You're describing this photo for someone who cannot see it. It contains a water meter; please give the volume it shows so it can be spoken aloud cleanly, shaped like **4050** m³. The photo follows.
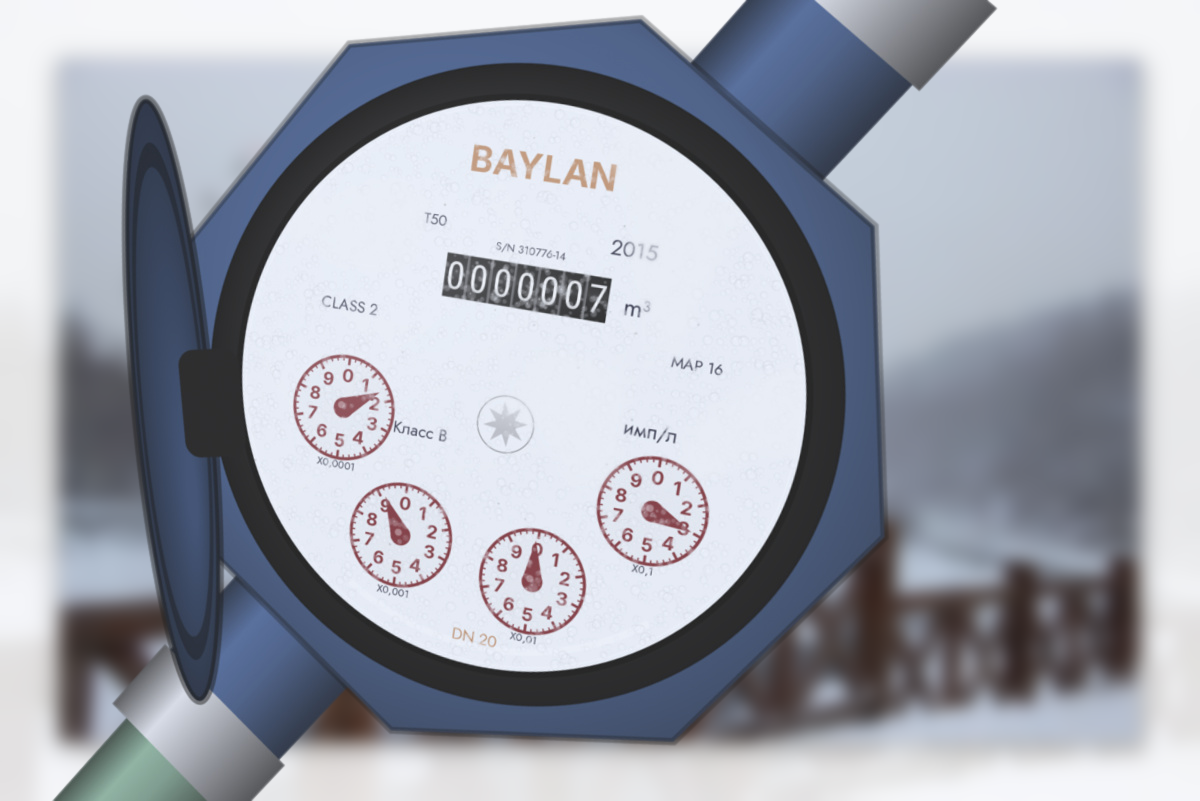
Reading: **7.2991** m³
